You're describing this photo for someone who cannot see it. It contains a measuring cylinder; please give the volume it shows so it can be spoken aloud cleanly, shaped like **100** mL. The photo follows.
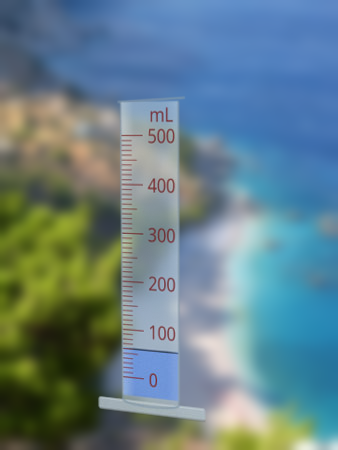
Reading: **60** mL
